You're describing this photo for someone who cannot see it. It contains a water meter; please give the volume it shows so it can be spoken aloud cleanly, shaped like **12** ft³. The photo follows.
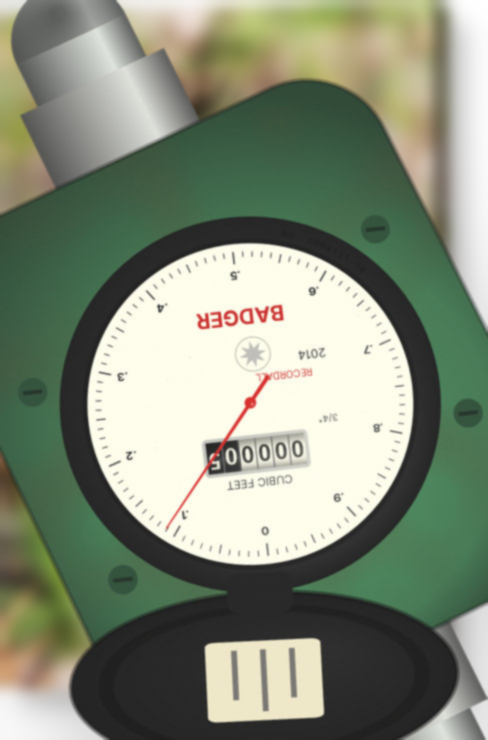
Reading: **5.11** ft³
